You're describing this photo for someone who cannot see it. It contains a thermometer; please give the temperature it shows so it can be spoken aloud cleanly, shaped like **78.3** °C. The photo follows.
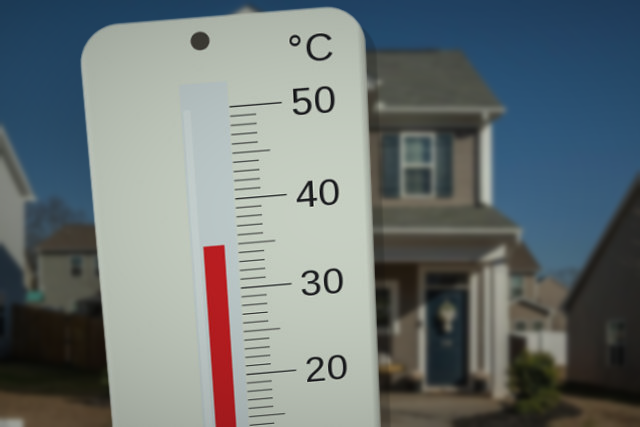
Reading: **35** °C
